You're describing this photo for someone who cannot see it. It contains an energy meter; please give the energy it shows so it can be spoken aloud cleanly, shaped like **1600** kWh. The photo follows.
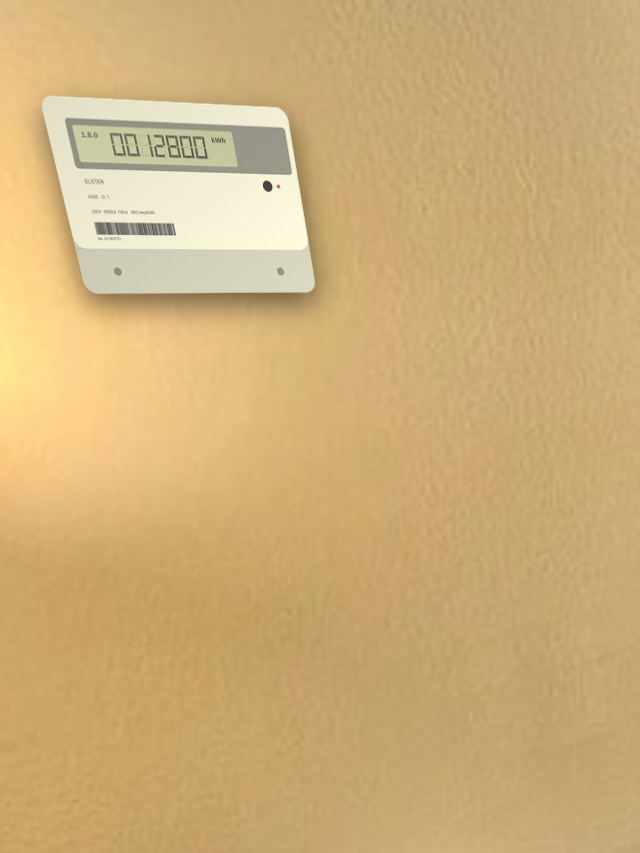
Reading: **12800** kWh
